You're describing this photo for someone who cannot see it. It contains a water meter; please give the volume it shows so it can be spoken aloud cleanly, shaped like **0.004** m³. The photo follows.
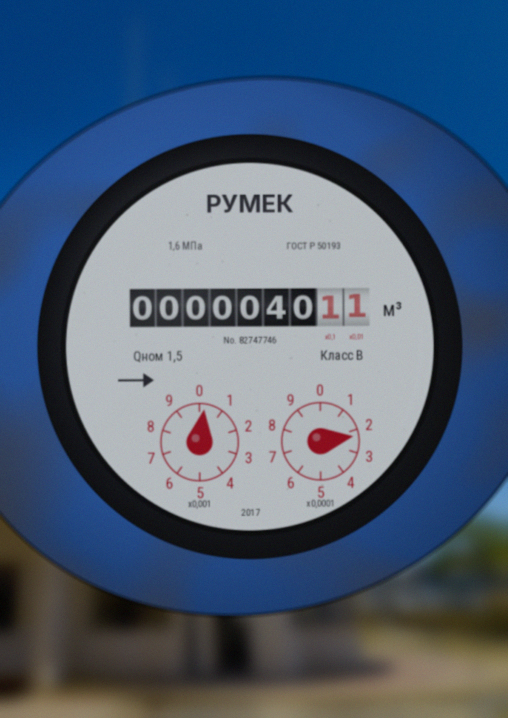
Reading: **40.1102** m³
